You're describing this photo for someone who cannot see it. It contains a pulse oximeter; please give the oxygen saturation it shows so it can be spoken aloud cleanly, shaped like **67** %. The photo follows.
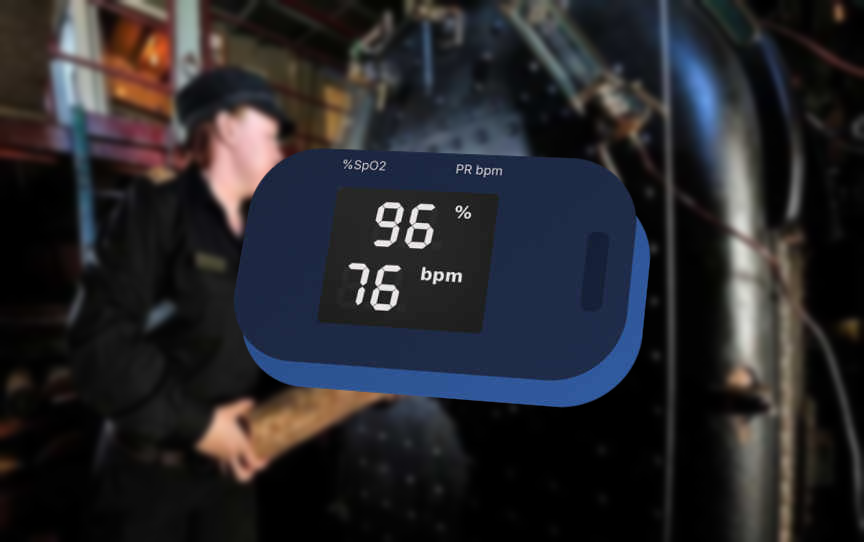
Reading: **96** %
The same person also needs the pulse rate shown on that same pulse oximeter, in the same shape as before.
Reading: **76** bpm
